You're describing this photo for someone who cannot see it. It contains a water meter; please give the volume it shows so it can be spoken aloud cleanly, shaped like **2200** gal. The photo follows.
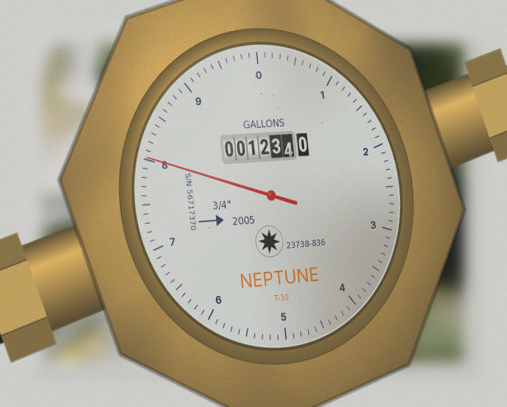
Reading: **12338.0** gal
